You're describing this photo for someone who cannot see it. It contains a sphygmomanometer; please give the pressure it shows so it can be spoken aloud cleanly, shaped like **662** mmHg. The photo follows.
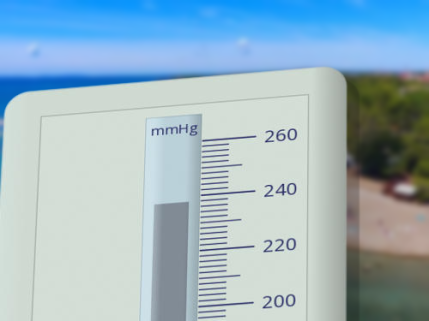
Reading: **238** mmHg
